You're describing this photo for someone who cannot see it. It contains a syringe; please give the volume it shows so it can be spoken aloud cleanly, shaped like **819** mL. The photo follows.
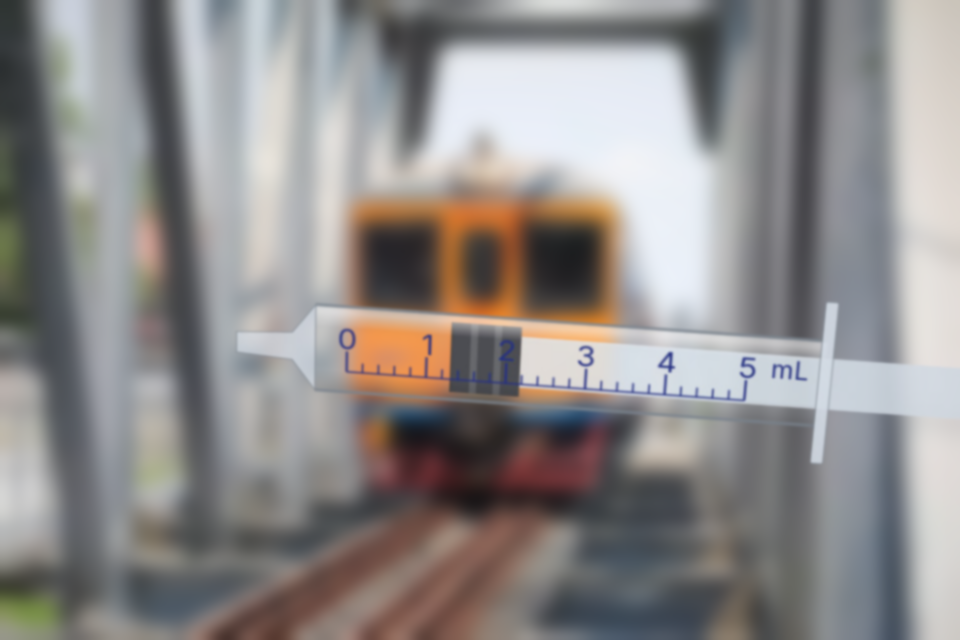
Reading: **1.3** mL
